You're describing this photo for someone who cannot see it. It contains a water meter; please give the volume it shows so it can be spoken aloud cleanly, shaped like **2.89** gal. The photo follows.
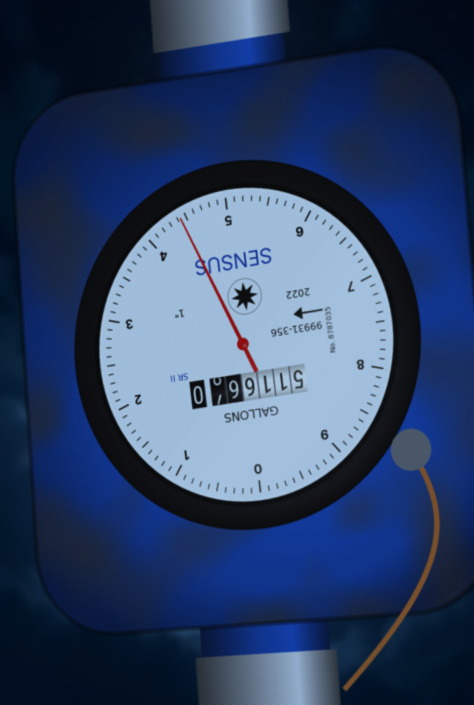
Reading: **5116674.4** gal
